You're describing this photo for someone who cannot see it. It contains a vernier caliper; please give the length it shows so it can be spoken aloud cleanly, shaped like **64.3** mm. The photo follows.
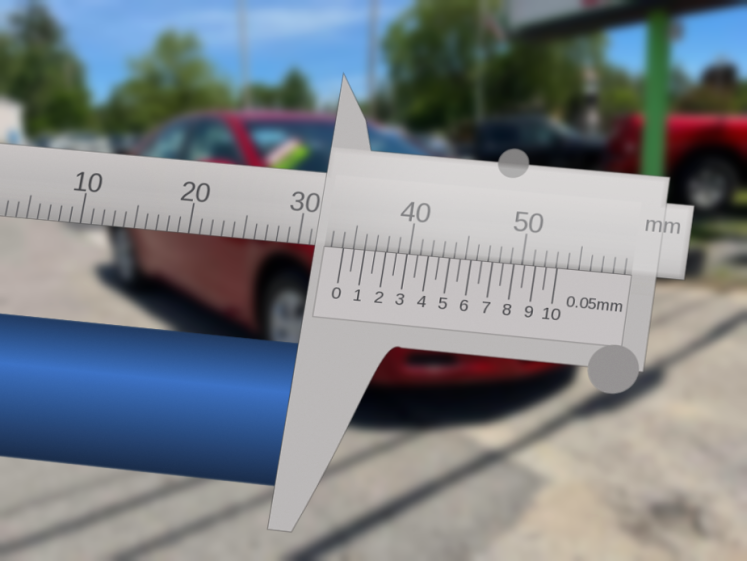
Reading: **34.1** mm
